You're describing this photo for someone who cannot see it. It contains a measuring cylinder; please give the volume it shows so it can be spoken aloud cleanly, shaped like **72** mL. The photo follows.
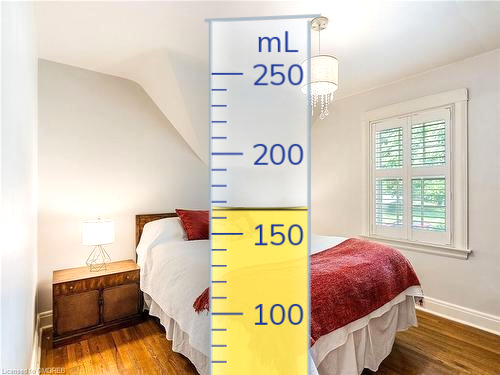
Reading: **165** mL
